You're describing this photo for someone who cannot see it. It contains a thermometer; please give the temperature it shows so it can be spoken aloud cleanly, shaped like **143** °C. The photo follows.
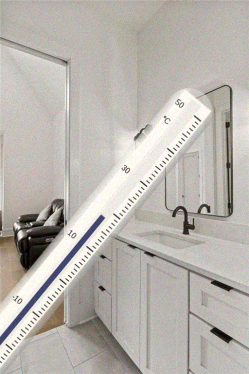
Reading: **18** °C
